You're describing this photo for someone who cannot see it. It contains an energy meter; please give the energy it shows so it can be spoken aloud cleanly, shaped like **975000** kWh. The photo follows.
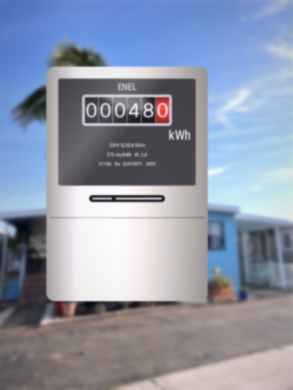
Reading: **48.0** kWh
